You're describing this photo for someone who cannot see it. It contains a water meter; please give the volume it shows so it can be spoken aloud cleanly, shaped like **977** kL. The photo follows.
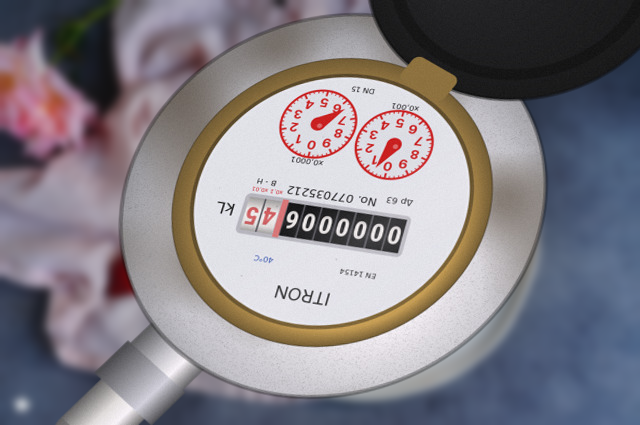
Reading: **6.4506** kL
